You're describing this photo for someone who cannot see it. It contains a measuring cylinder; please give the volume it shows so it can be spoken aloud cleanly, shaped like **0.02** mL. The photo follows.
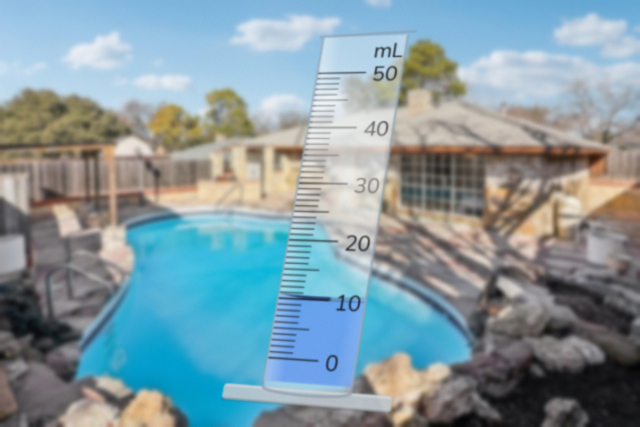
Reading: **10** mL
